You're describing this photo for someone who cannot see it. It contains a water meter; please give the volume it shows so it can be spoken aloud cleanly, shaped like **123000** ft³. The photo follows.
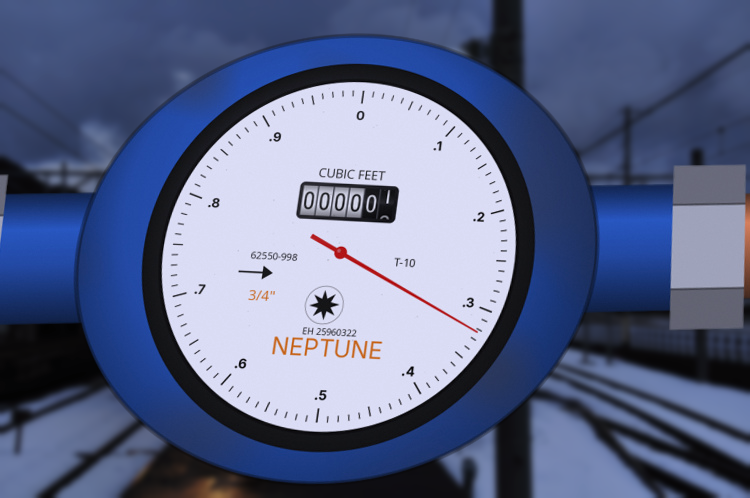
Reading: **1.32** ft³
